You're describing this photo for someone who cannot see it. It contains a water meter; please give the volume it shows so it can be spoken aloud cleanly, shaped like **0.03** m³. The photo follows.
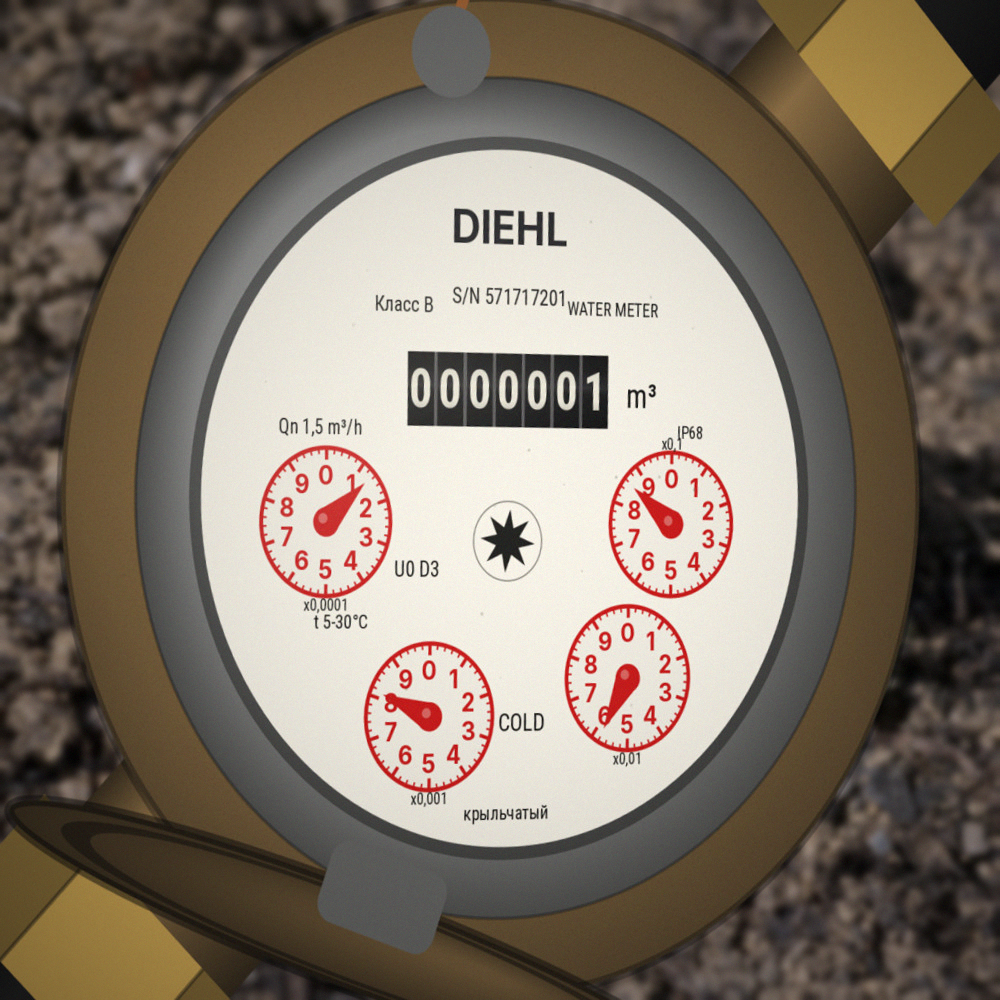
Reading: **1.8581** m³
